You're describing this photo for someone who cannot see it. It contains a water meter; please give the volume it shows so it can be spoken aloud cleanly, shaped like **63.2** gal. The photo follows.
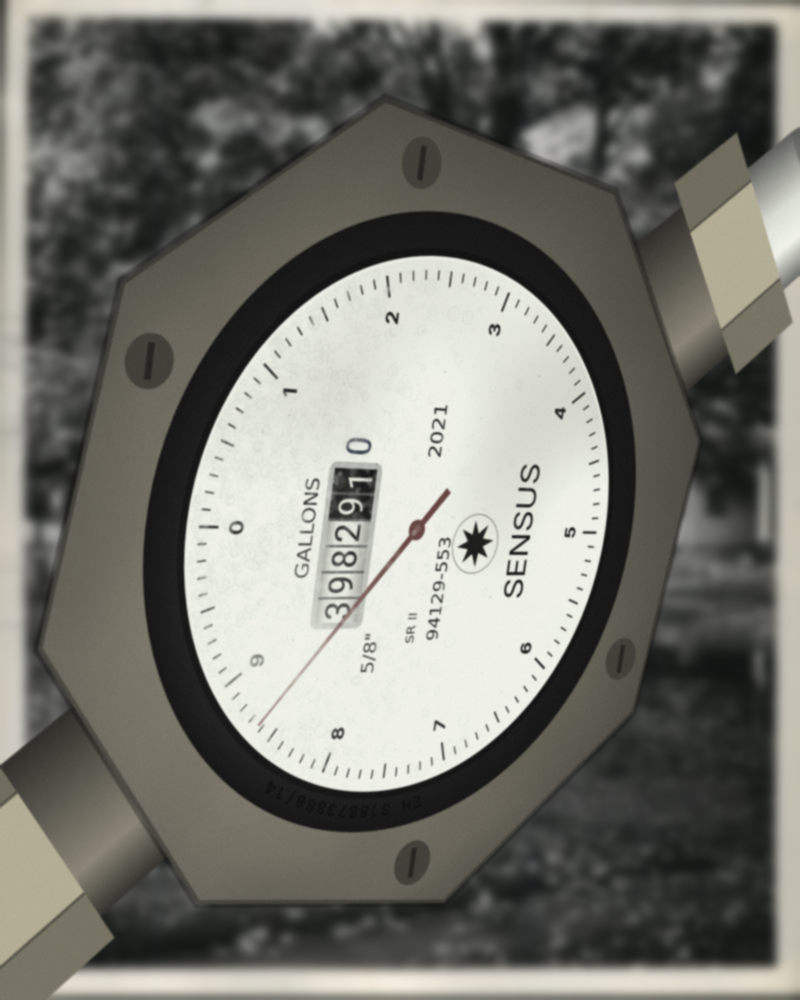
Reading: **3982908.6** gal
